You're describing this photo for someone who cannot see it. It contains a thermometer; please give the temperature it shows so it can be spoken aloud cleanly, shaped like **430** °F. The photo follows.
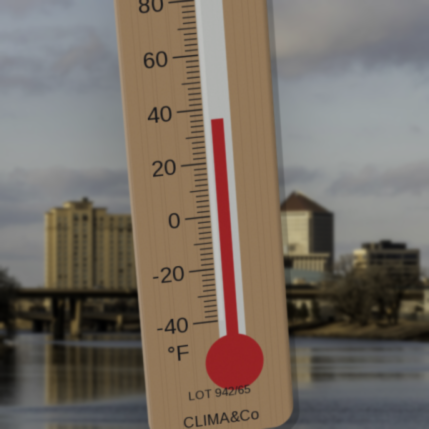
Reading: **36** °F
